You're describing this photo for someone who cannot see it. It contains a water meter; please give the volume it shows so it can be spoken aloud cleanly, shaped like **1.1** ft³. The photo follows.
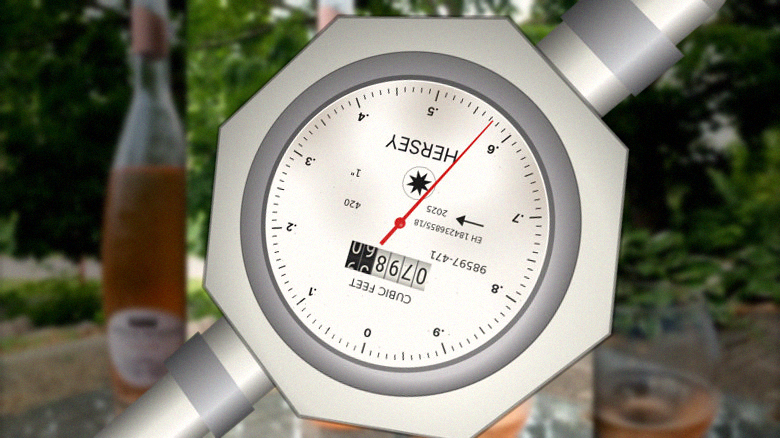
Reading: **79859.57** ft³
